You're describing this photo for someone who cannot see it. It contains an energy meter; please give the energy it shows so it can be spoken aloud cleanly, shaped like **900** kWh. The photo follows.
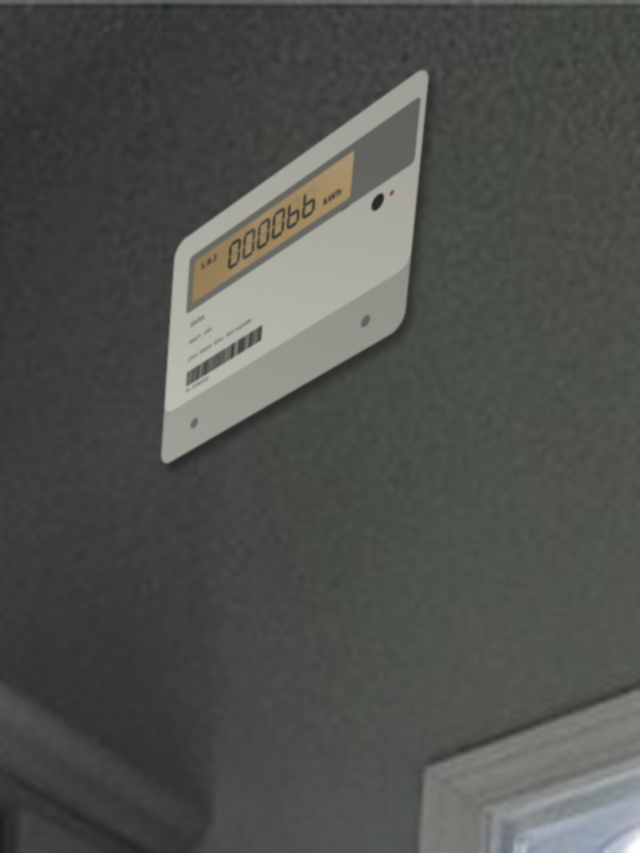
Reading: **66** kWh
